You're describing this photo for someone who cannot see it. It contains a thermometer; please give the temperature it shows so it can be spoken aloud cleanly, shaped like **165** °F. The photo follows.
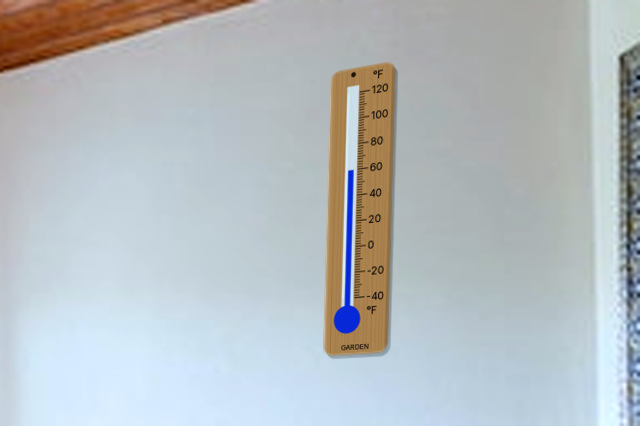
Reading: **60** °F
